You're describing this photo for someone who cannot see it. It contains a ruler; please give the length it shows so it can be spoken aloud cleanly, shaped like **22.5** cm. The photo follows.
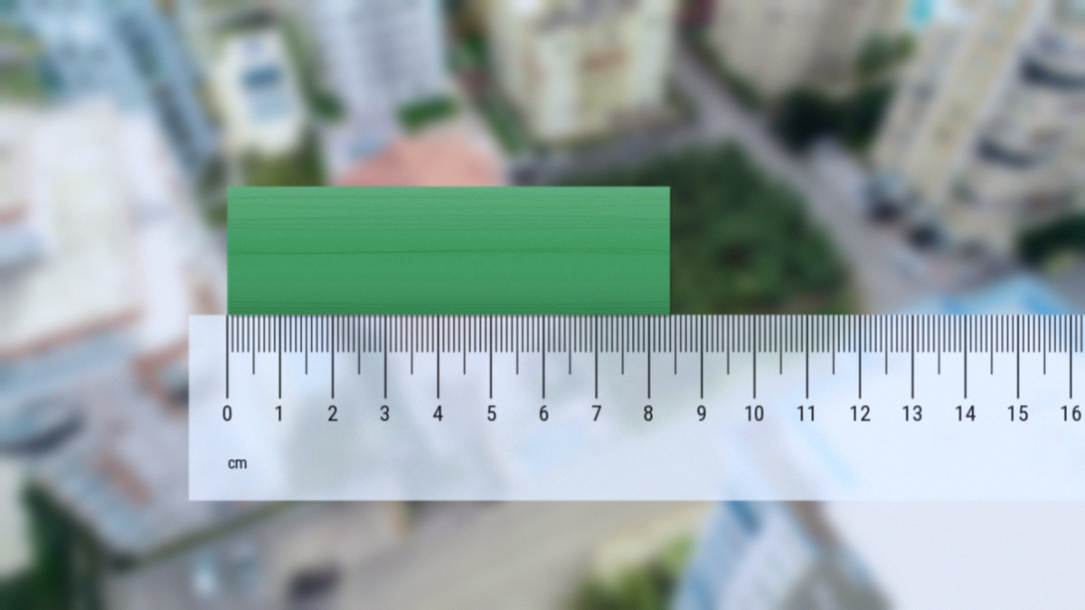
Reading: **8.4** cm
